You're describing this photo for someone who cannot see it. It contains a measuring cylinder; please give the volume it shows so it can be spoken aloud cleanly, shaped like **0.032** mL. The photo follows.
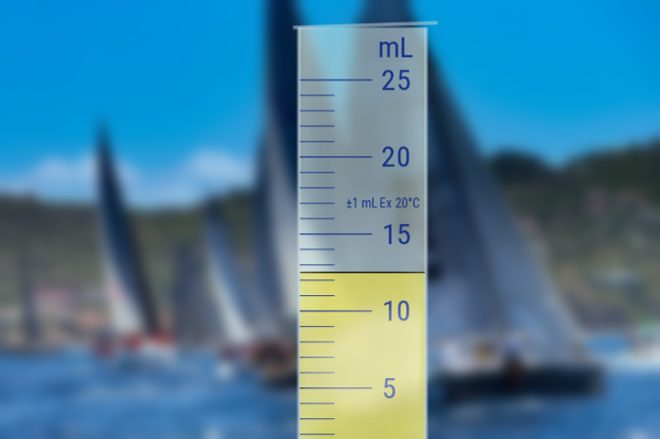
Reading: **12.5** mL
